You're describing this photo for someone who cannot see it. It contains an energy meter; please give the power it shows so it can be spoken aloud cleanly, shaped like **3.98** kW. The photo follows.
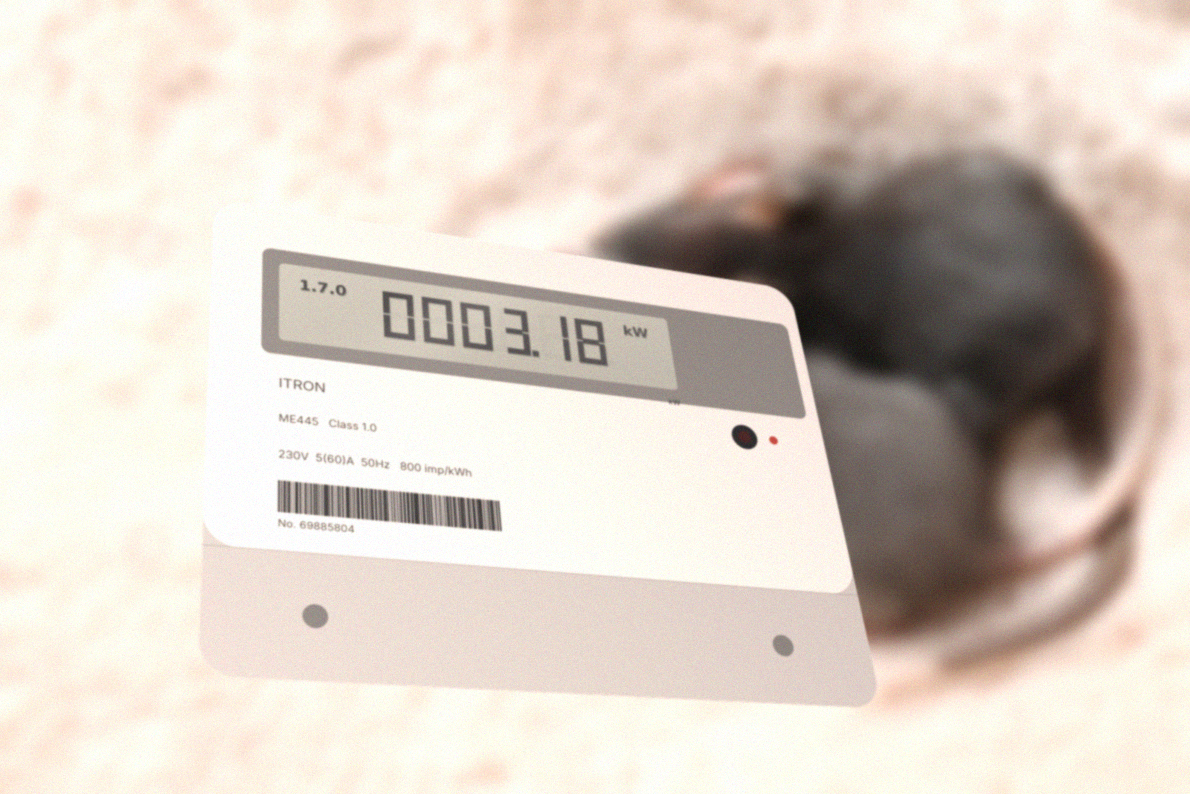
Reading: **3.18** kW
